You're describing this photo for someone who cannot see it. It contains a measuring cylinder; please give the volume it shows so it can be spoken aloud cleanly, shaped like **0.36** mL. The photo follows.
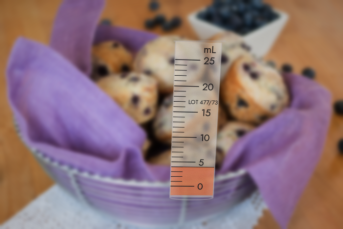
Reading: **4** mL
